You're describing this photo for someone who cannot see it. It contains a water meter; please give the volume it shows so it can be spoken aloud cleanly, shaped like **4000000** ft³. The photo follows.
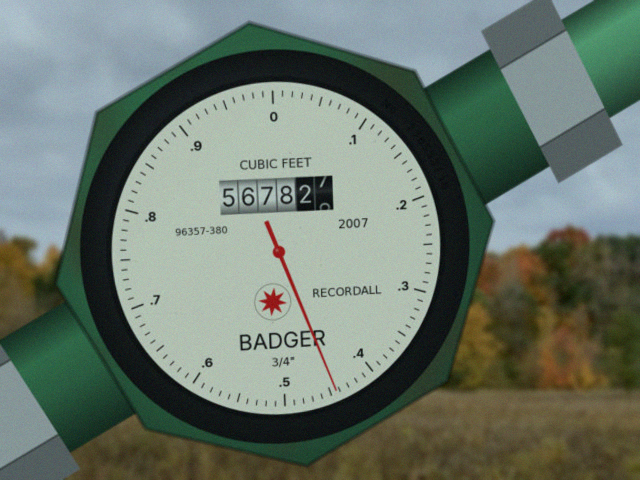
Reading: **567827.44** ft³
